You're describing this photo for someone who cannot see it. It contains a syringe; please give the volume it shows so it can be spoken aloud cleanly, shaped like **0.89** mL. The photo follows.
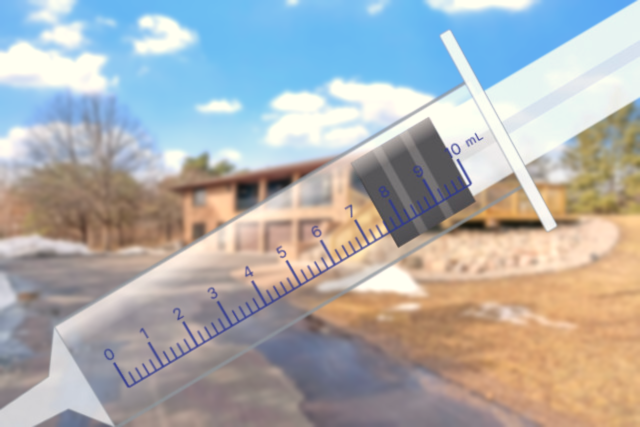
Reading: **7.6** mL
